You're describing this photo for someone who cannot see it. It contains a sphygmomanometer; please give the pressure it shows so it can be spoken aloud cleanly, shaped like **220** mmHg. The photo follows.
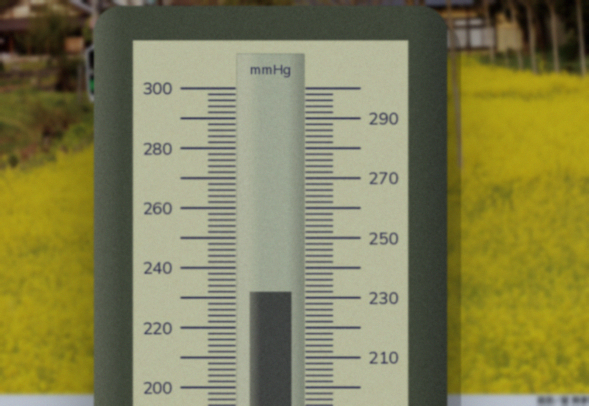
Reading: **232** mmHg
